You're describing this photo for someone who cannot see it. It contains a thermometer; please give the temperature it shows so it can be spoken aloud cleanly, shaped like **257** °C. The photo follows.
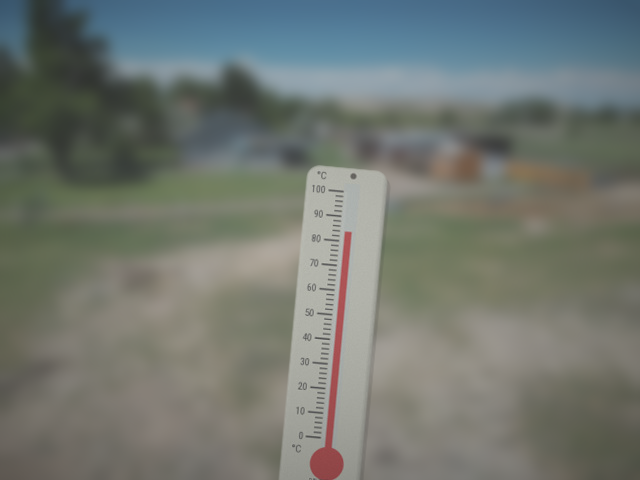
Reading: **84** °C
